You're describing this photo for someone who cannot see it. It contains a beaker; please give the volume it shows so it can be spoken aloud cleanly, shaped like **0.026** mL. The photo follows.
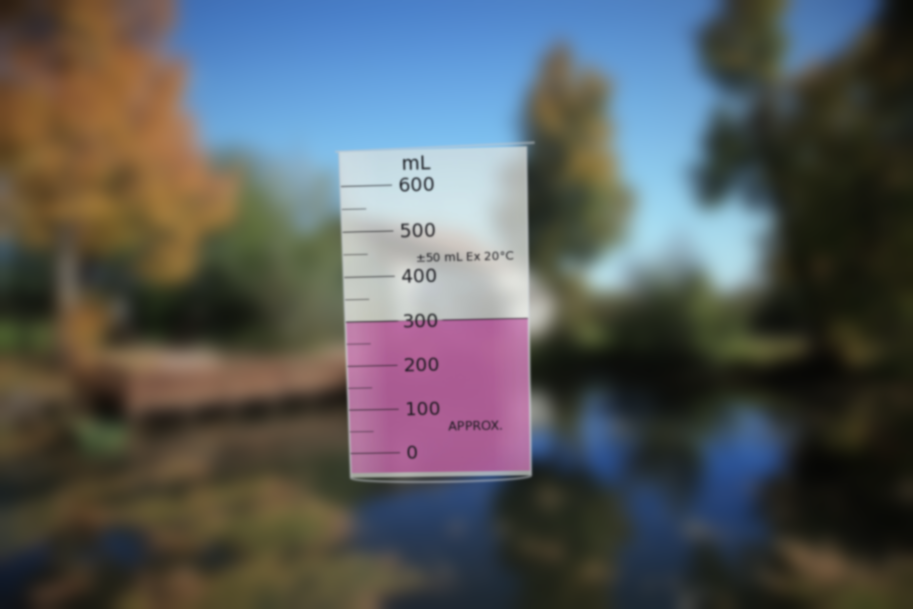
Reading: **300** mL
